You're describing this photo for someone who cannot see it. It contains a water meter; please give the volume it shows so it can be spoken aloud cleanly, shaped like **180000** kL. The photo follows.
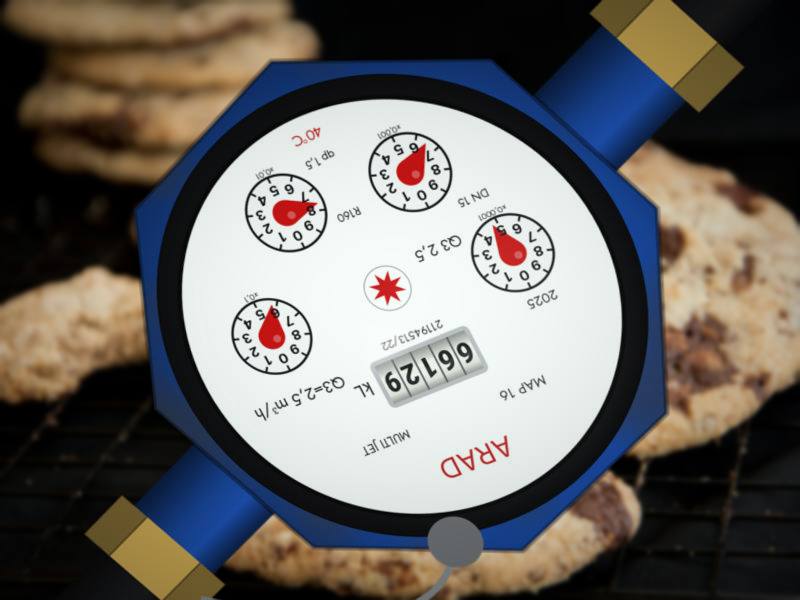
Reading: **66129.5764** kL
